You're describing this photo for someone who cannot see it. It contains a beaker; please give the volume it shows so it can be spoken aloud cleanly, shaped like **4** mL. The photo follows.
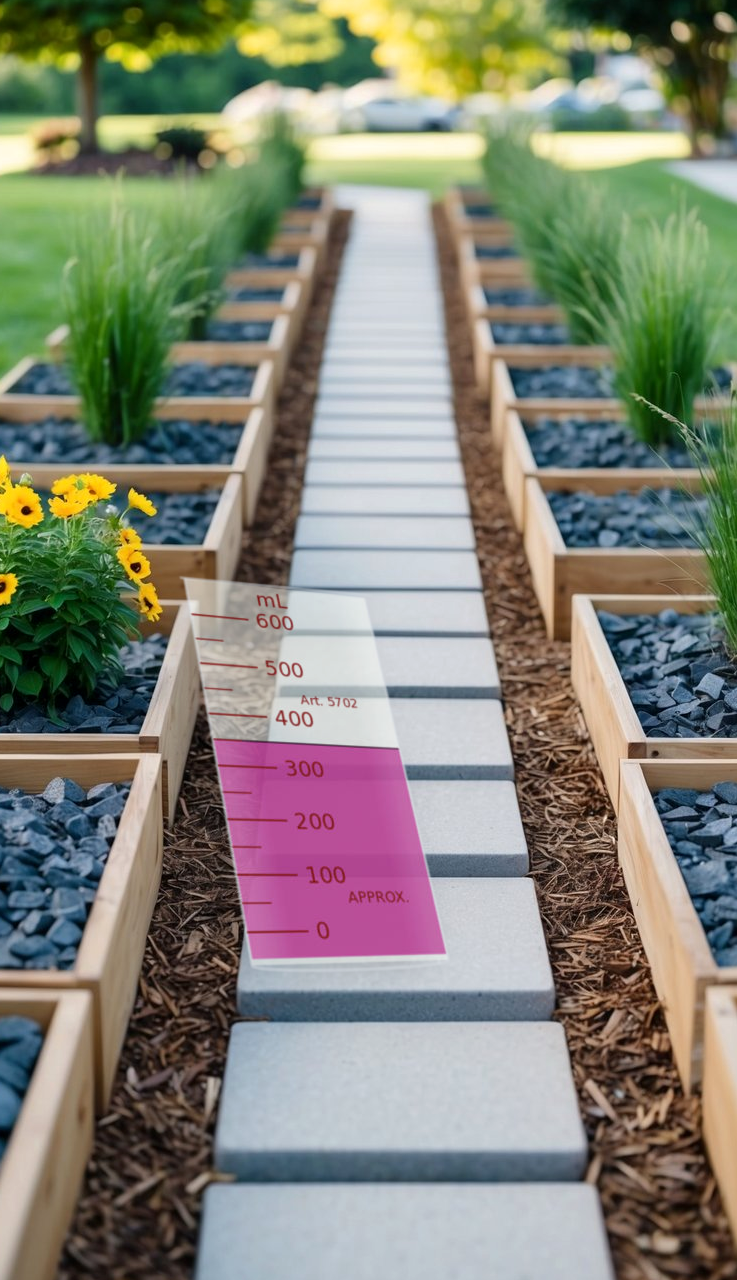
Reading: **350** mL
